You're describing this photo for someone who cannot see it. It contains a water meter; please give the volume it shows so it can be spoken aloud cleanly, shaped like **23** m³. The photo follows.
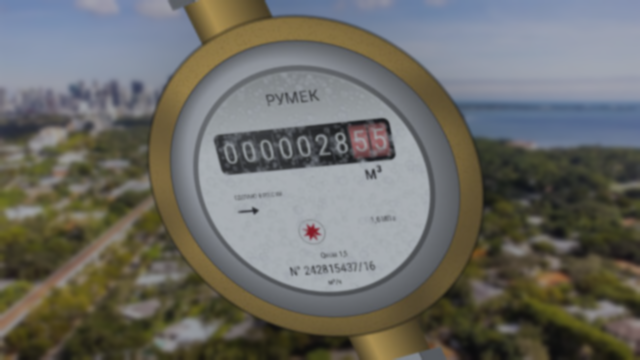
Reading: **28.55** m³
